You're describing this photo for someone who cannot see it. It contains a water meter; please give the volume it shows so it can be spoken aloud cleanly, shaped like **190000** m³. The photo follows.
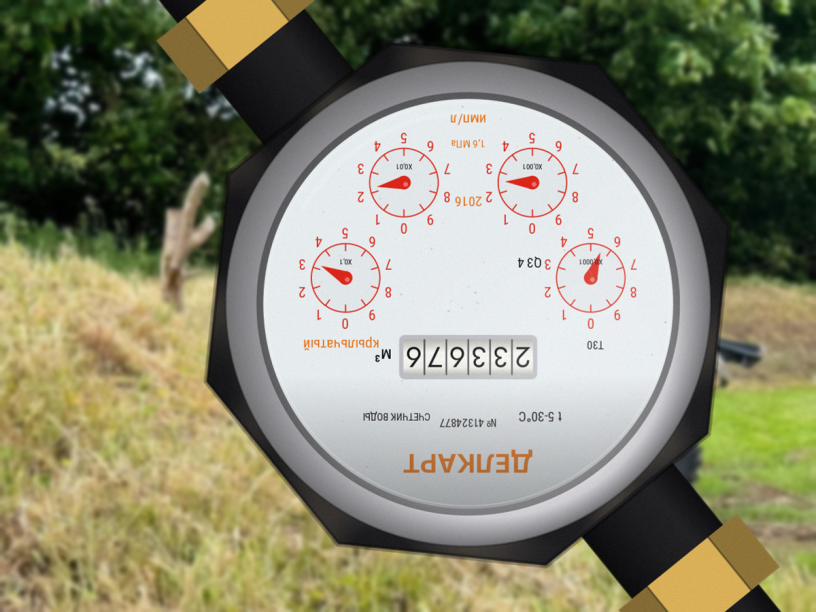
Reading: **233676.3225** m³
